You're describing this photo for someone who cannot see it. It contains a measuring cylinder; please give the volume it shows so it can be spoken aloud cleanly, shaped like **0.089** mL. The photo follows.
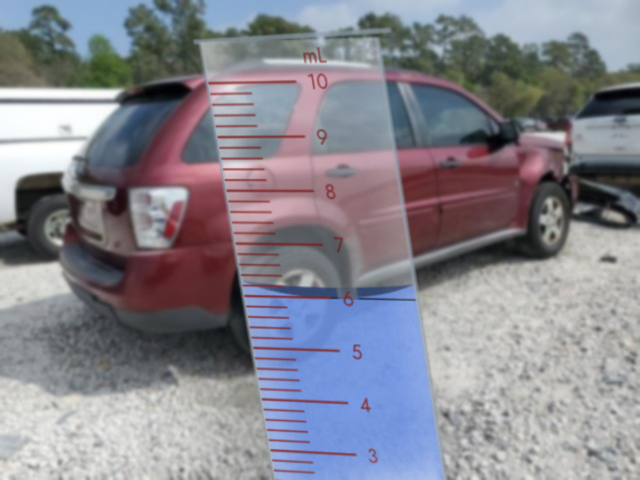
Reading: **6** mL
